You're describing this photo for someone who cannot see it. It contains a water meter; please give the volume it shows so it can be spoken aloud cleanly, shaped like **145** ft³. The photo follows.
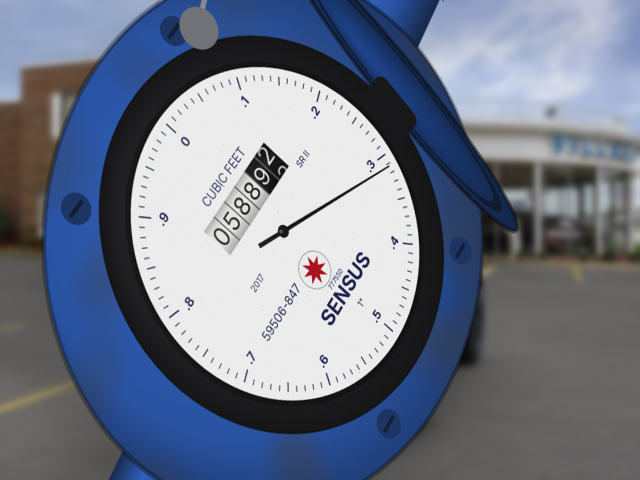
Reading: **58892.31** ft³
